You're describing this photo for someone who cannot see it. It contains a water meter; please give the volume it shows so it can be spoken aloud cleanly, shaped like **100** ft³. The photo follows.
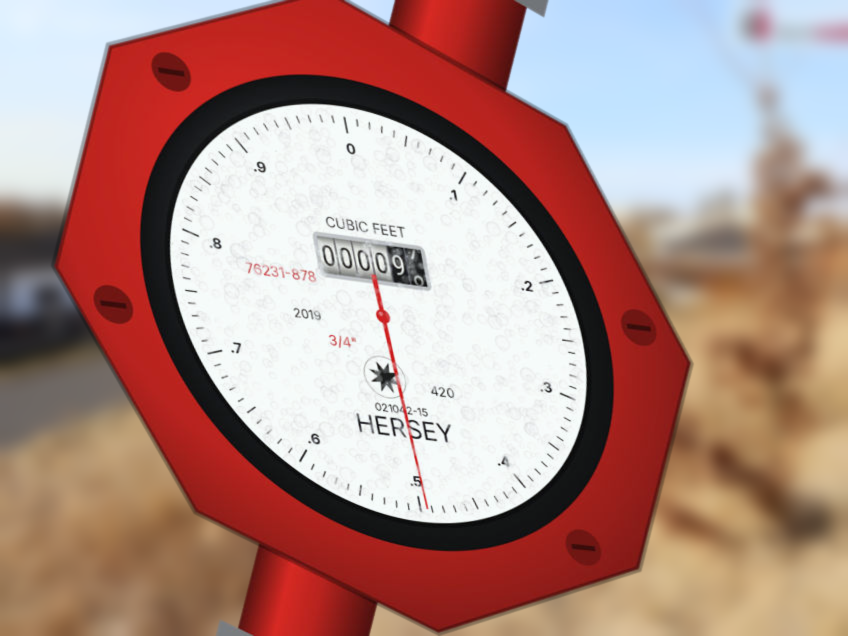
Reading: **97.49** ft³
